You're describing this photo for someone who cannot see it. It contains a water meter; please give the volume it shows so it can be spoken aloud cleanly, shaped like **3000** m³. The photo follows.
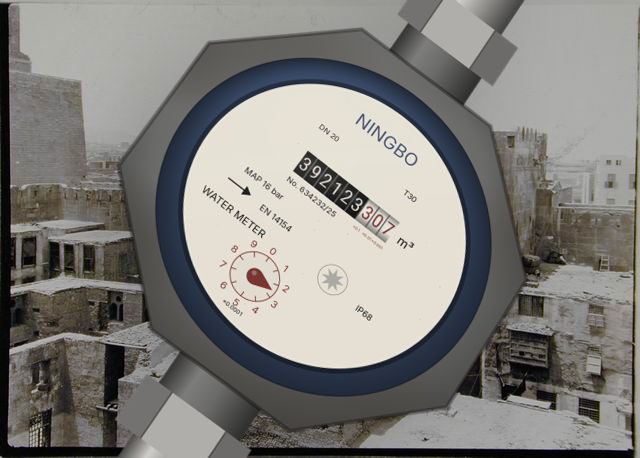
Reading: **392123.3072** m³
